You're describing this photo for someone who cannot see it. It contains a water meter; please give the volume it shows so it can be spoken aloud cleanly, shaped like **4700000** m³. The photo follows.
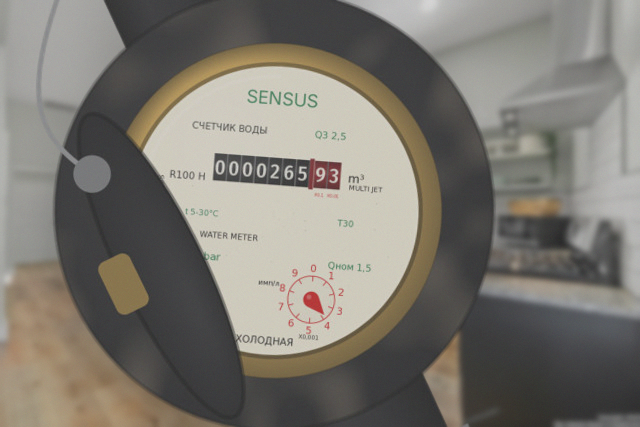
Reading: **265.933** m³
